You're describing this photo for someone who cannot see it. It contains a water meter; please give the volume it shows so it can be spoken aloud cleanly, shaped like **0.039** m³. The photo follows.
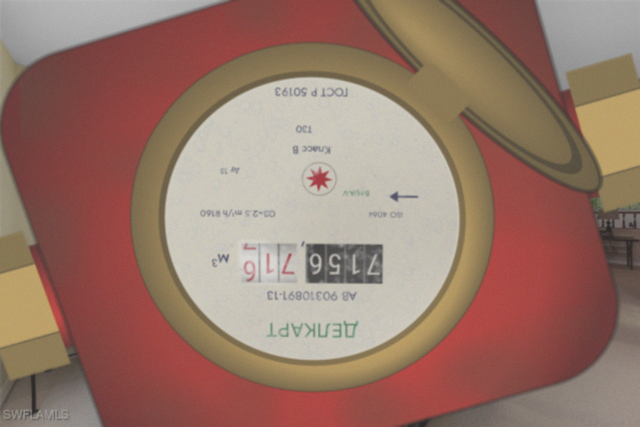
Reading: **7156.716** m³
